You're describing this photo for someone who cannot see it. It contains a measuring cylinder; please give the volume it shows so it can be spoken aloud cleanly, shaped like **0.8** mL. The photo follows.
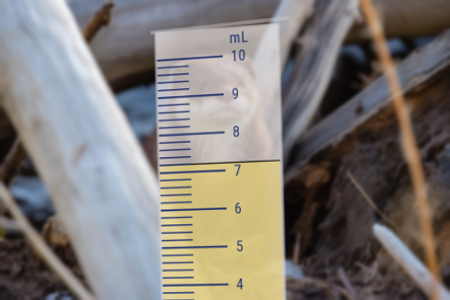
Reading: **7.2** mL
